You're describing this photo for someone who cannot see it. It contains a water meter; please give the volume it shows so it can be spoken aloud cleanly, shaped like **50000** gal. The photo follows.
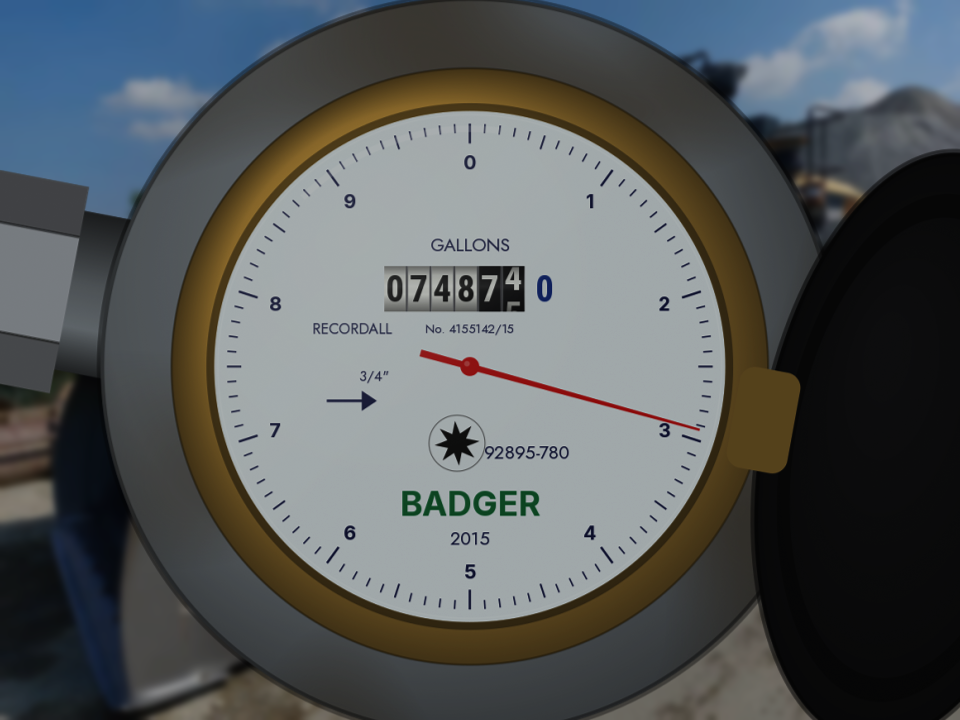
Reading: **748742.9** gal
